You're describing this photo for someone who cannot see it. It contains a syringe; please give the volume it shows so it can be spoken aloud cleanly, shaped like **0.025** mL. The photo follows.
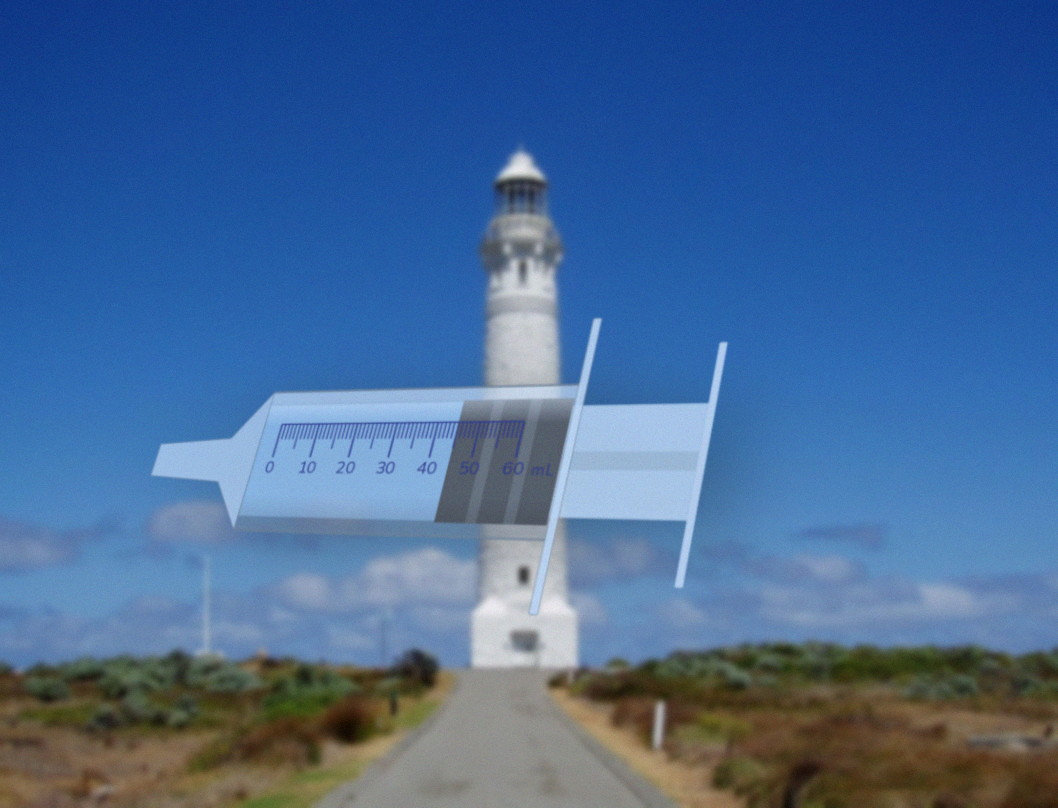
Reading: **45** mL
